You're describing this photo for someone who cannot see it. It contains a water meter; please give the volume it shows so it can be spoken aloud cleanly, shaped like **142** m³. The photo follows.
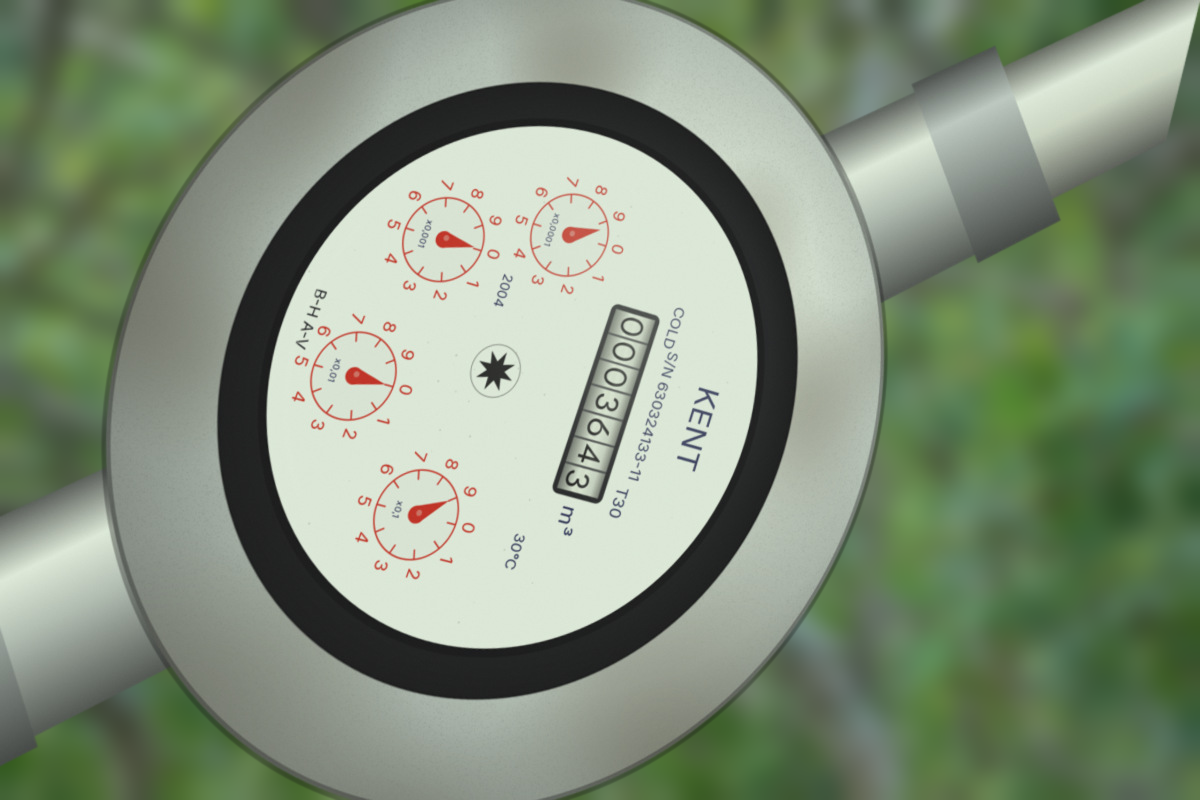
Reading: **3642.8999** m³
